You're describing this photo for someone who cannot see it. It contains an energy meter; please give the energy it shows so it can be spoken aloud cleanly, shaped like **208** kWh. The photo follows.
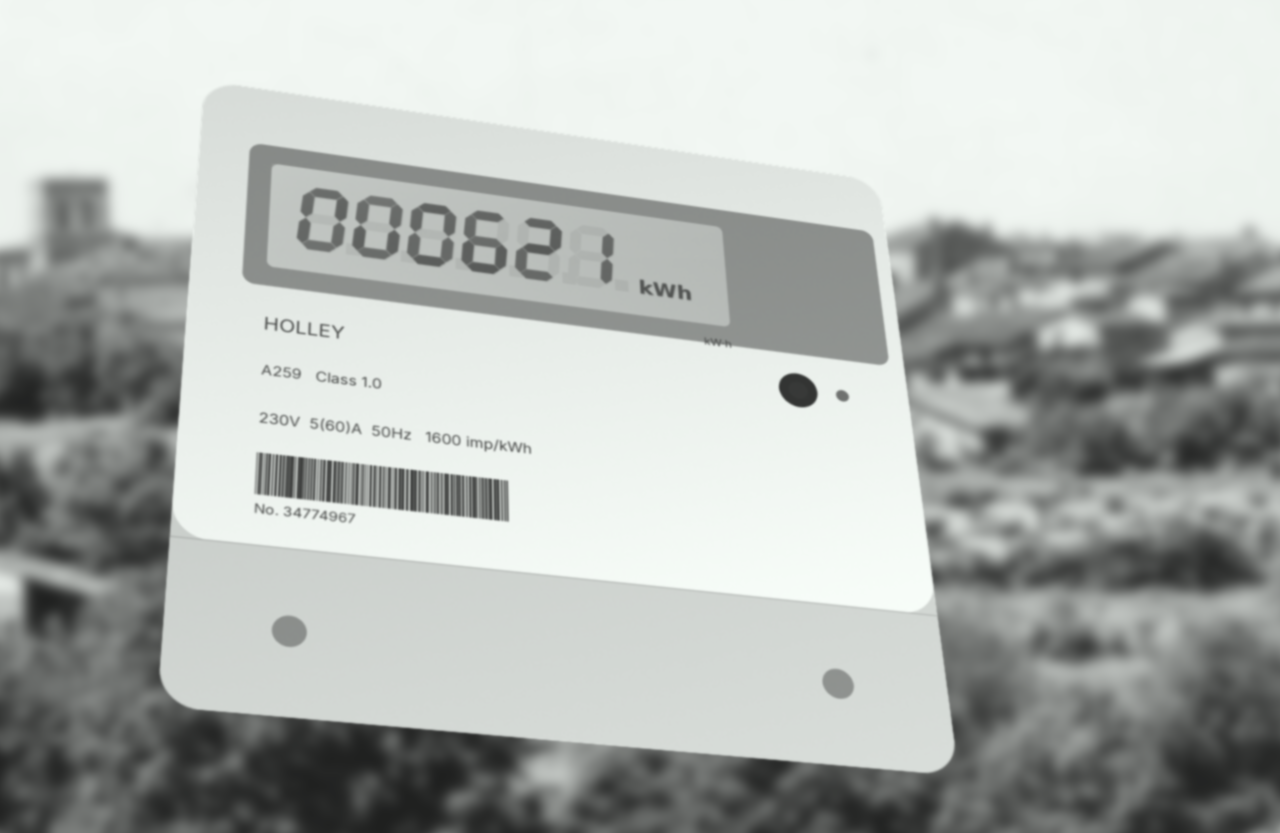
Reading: **621** kWh
